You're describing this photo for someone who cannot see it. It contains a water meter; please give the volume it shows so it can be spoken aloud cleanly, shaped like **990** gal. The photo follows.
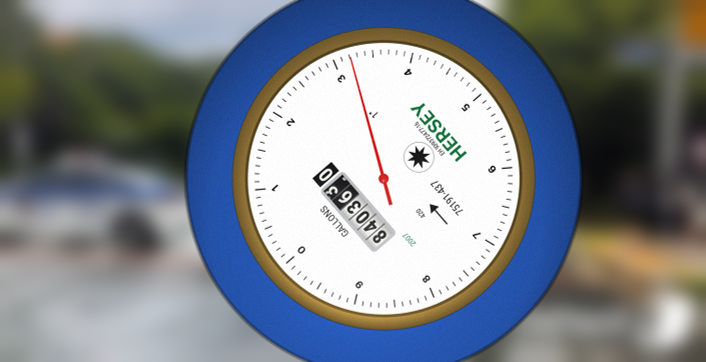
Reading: **8403633.2** gal
